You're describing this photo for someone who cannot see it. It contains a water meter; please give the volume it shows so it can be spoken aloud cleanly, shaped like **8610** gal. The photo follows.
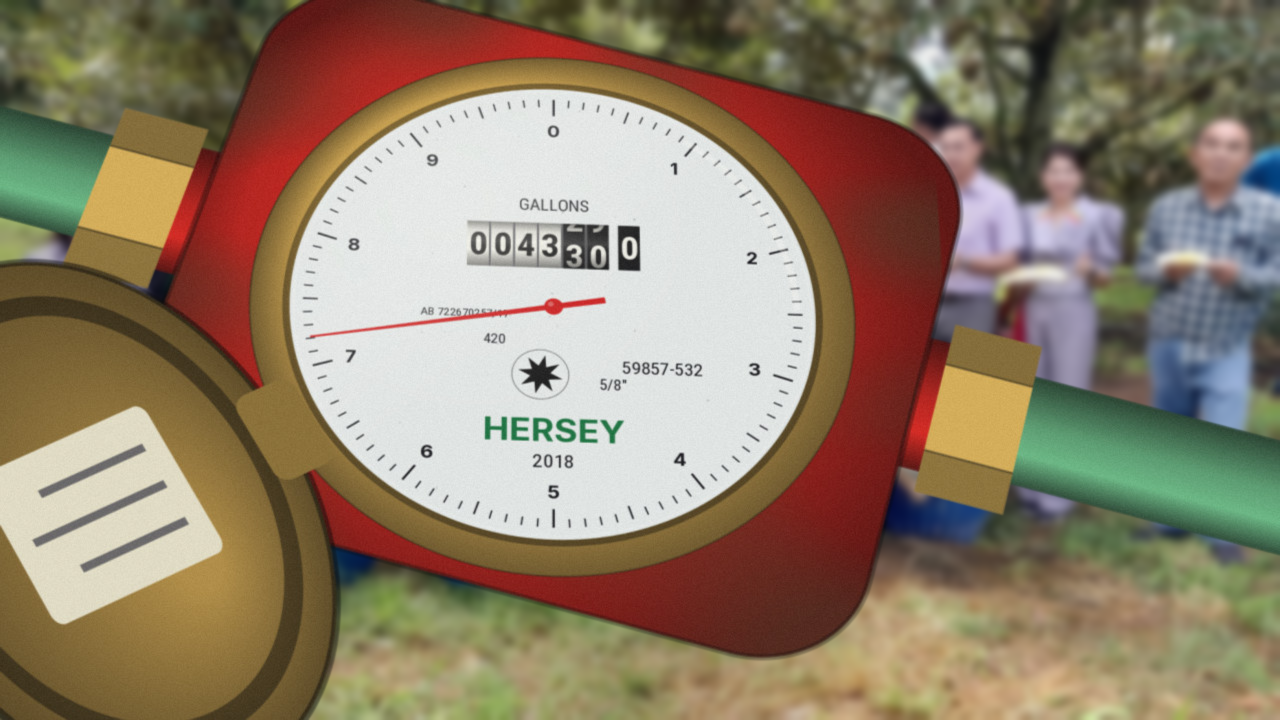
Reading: **43297.2** gal
